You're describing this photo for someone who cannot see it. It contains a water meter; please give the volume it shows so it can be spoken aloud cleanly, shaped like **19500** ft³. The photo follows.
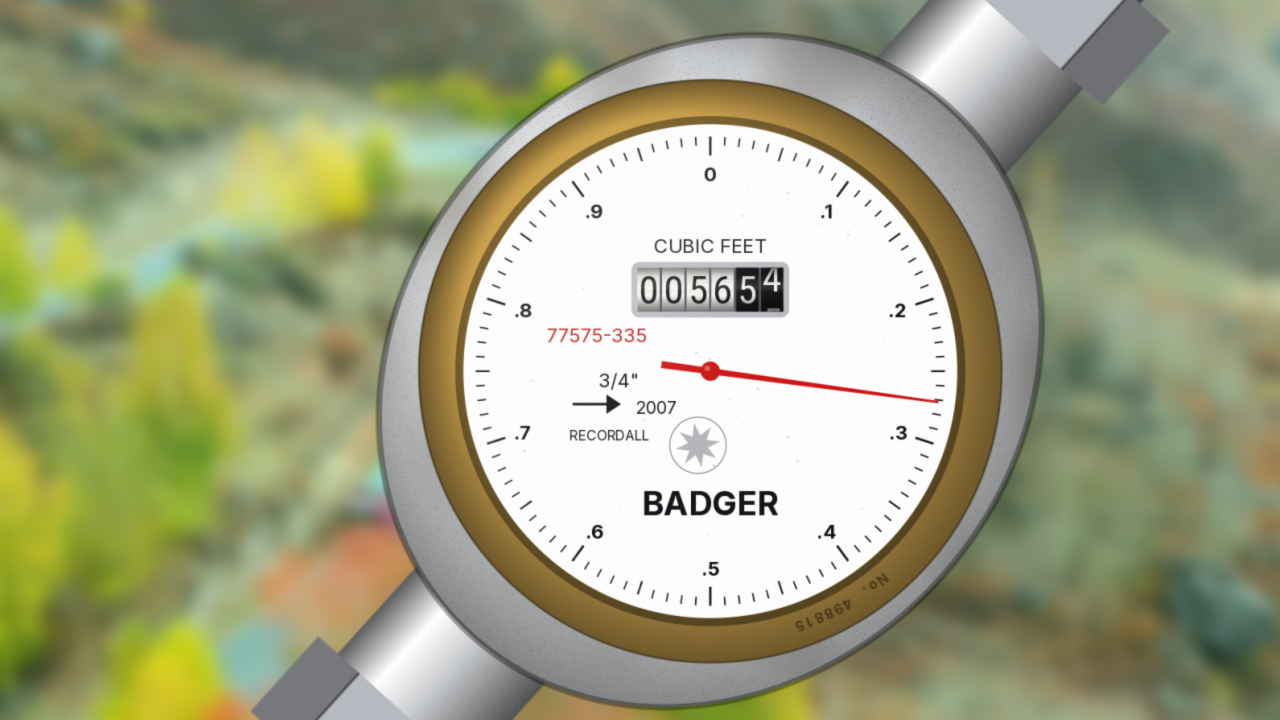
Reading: **5654.27** ft³
